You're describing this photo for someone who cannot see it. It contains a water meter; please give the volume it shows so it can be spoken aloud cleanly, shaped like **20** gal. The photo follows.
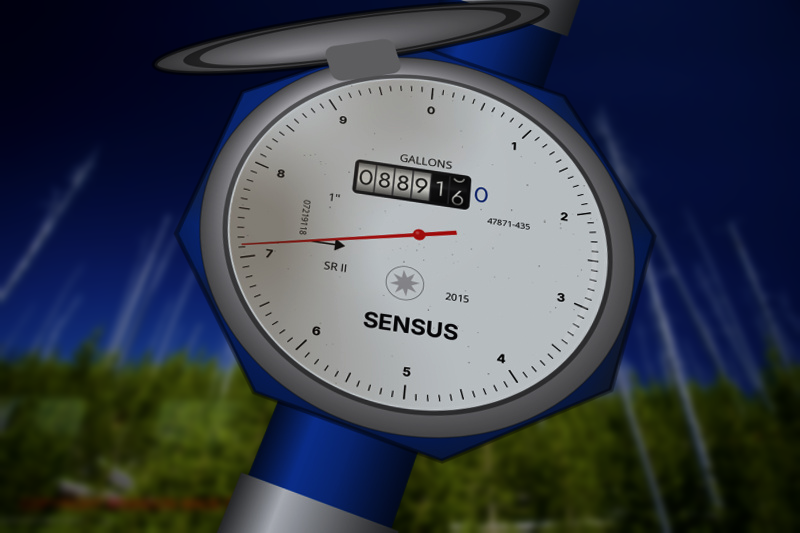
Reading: **889157.1** gal
